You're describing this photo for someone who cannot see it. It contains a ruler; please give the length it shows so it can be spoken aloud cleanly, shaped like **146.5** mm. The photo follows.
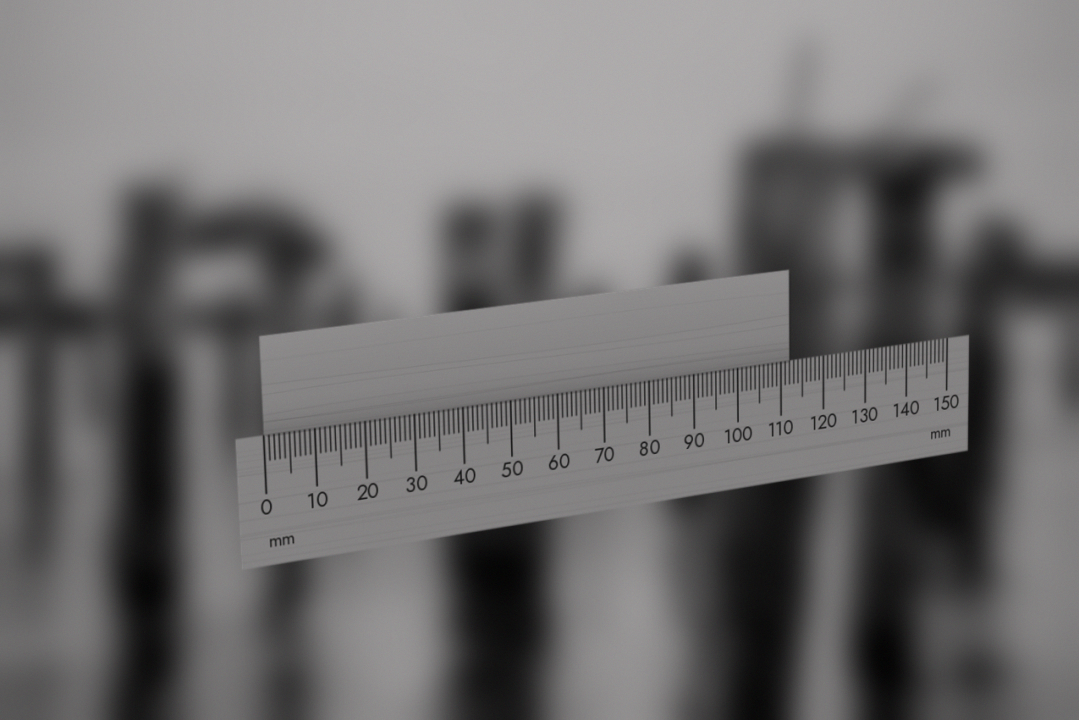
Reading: **112** mm
